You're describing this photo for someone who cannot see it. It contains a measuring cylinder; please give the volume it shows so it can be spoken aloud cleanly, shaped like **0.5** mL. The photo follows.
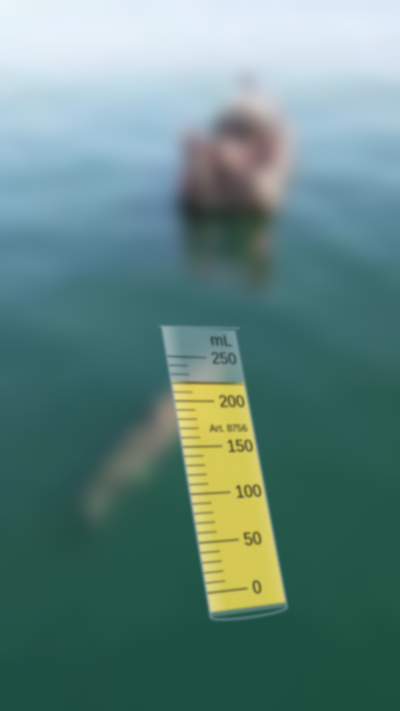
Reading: **220** mL
